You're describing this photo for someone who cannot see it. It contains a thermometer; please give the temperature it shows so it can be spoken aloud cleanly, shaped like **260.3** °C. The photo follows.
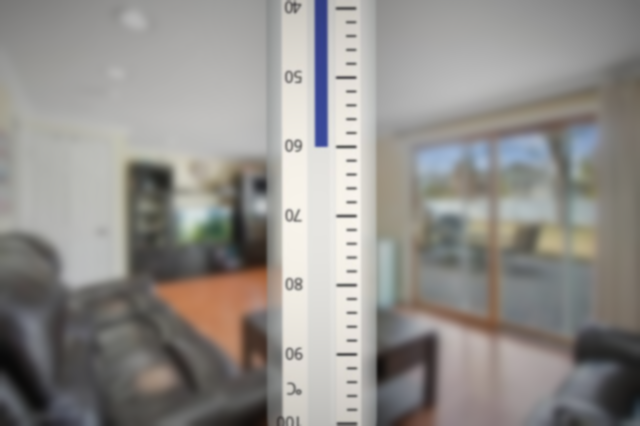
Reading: **60** °C
